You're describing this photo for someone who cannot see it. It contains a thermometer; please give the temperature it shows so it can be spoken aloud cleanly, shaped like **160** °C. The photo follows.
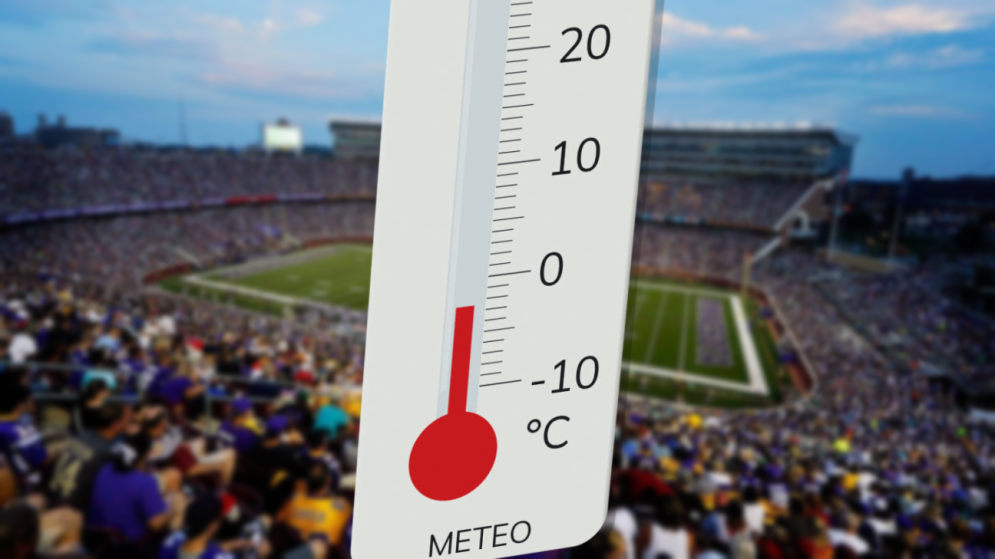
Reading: **-2.5** °C
